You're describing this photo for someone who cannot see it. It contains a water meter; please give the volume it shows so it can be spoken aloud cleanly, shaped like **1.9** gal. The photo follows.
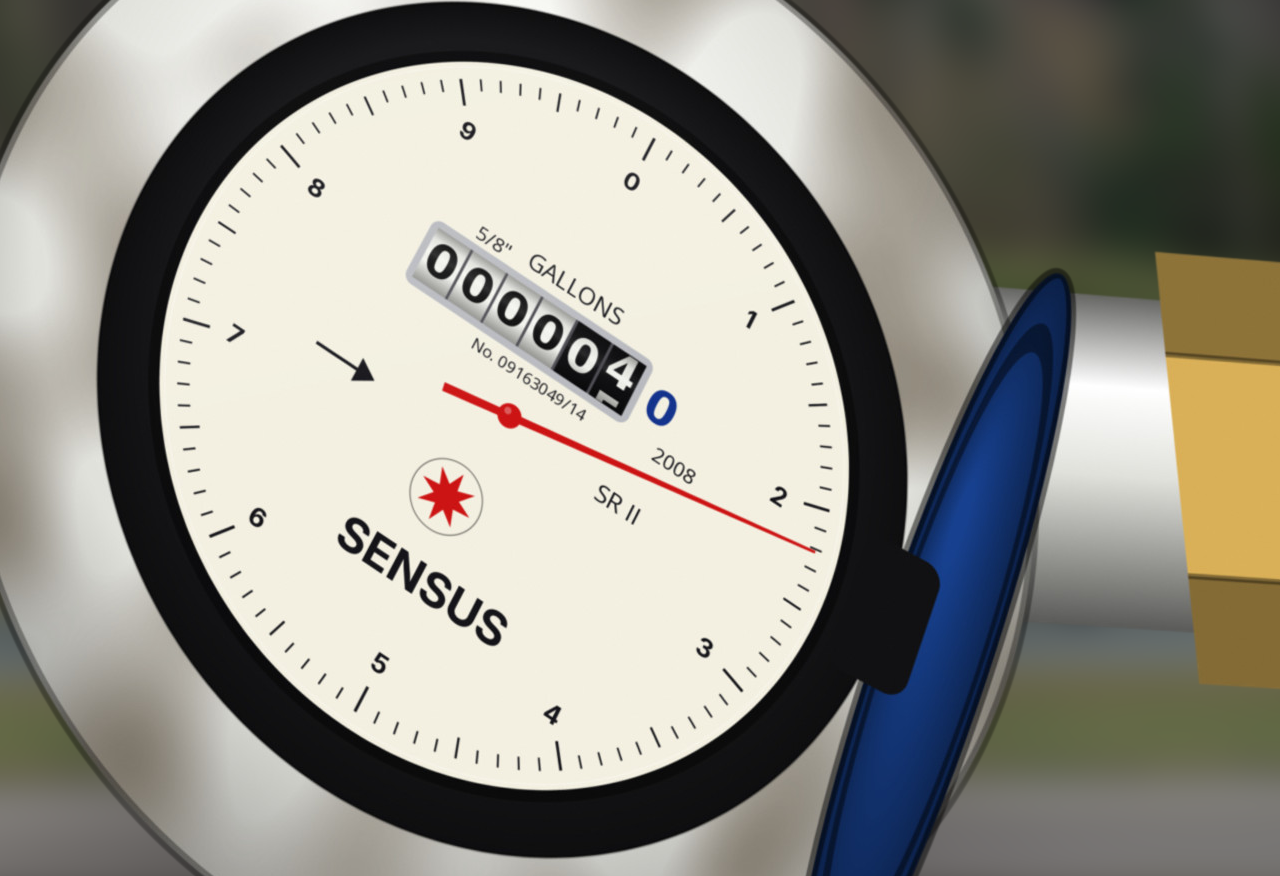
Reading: **42.2** gal
